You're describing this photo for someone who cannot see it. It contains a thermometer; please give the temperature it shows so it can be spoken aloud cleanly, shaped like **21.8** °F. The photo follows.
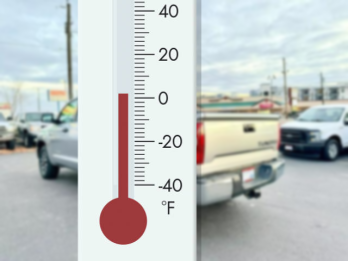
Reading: **2** °F
